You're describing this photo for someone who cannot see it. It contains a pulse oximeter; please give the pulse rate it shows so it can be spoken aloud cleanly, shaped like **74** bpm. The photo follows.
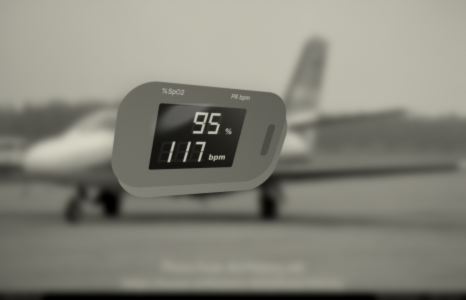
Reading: **117** bpm
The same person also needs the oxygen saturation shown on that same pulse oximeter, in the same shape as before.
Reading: **95** %
